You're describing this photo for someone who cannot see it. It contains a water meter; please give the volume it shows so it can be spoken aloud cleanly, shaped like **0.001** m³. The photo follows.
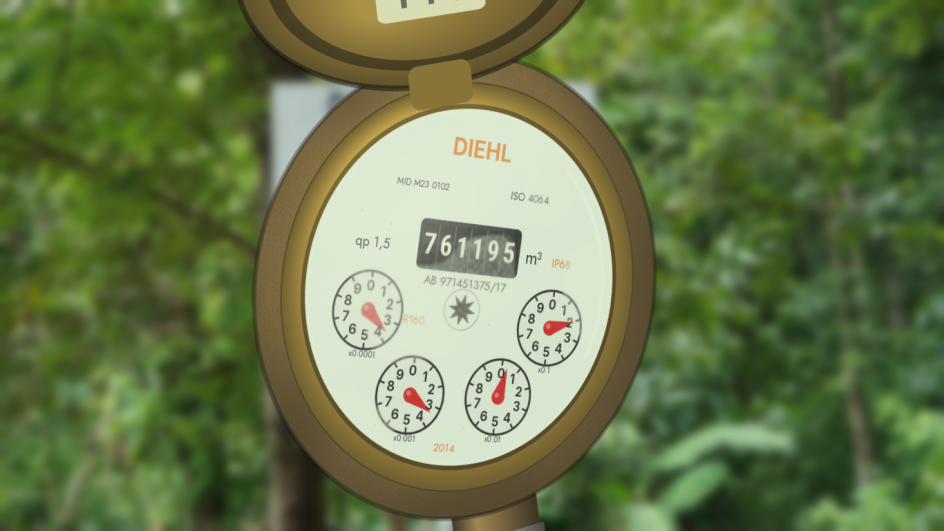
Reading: **761195.2033** m³
